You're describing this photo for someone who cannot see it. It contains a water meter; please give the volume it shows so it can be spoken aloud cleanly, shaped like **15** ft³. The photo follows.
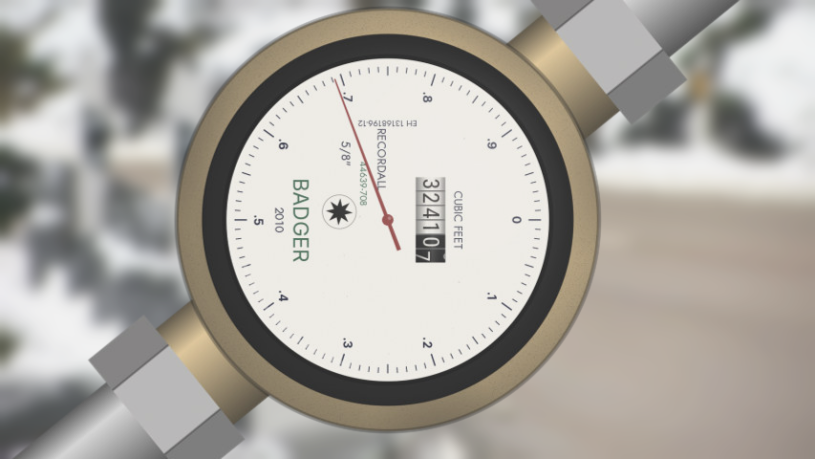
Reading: **324106.69** ft³
